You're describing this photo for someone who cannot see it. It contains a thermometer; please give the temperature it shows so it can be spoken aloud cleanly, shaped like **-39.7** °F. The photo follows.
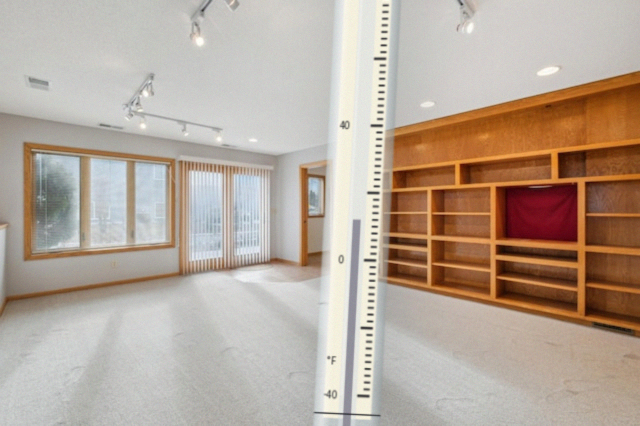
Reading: **12** °F
